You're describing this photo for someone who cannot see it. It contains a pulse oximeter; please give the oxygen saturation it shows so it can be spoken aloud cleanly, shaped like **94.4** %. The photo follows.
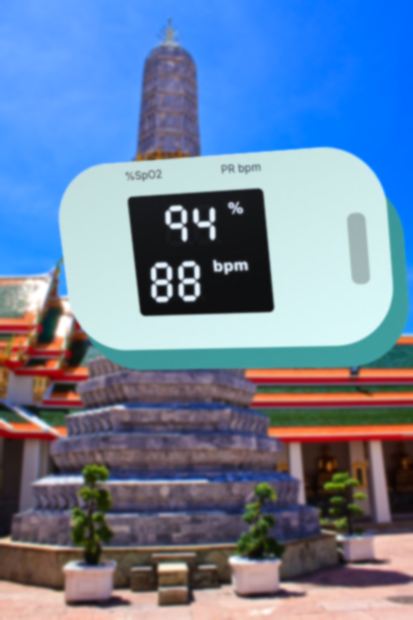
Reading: **94** %
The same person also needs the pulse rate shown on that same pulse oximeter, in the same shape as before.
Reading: **88** bpm
